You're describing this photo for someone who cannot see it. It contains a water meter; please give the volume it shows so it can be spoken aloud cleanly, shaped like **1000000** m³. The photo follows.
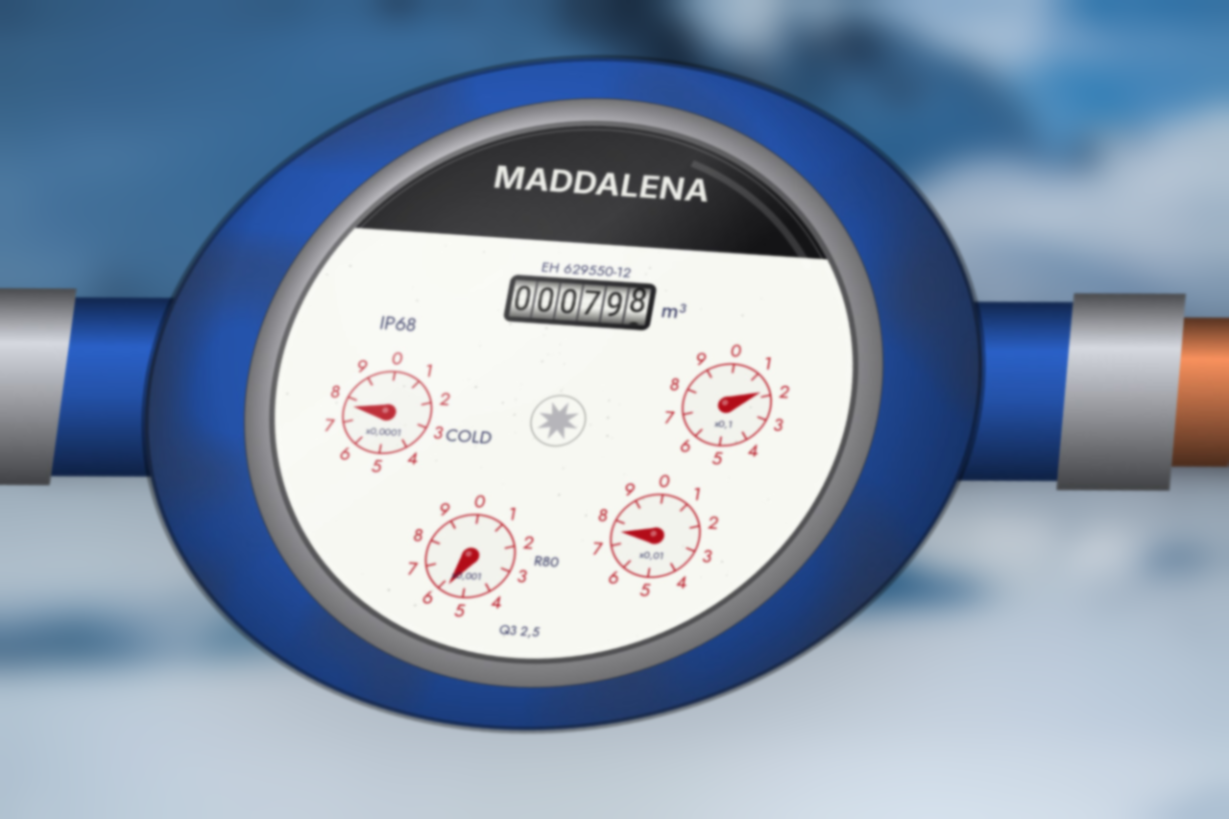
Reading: **798.1757** m³
